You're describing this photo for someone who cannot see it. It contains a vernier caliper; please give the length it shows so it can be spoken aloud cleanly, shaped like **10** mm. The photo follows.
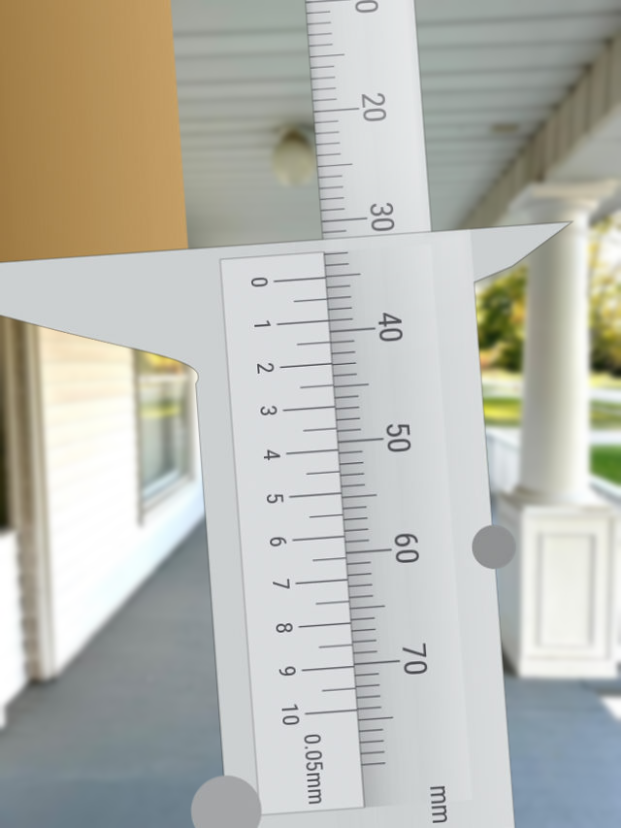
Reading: **35.1** mm
